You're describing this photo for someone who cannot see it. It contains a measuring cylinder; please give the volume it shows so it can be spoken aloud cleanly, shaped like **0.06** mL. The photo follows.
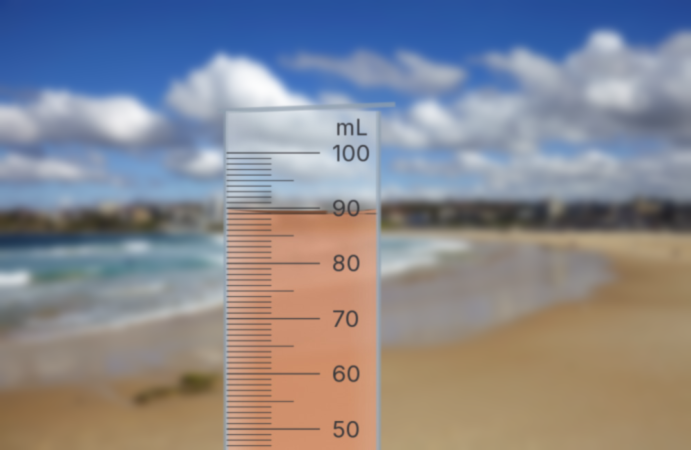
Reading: **89** mL
